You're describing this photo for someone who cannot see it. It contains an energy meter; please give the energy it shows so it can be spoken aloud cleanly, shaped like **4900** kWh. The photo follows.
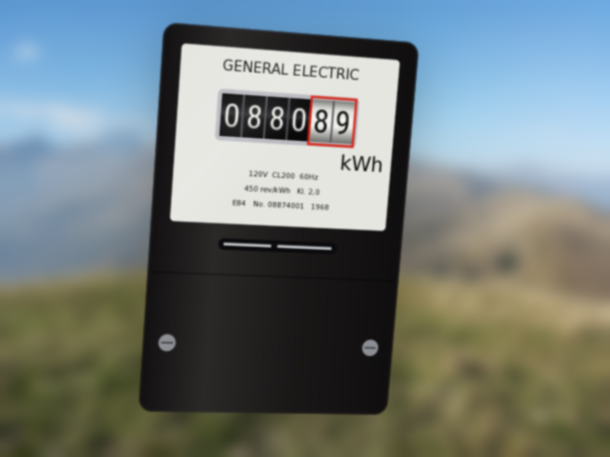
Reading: **880.89** kWh
